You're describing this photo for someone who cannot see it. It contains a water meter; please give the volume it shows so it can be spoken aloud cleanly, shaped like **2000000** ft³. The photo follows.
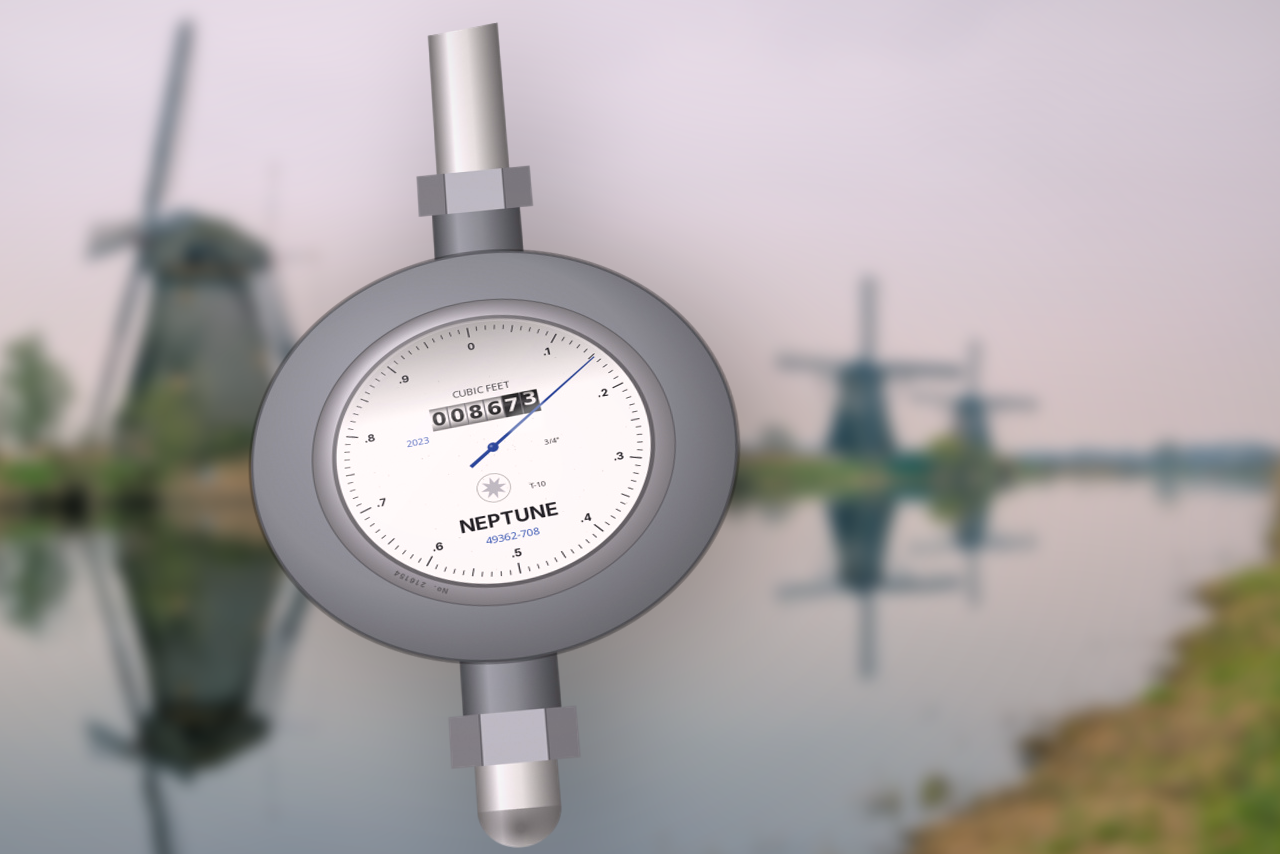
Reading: **8673.15** ft³
